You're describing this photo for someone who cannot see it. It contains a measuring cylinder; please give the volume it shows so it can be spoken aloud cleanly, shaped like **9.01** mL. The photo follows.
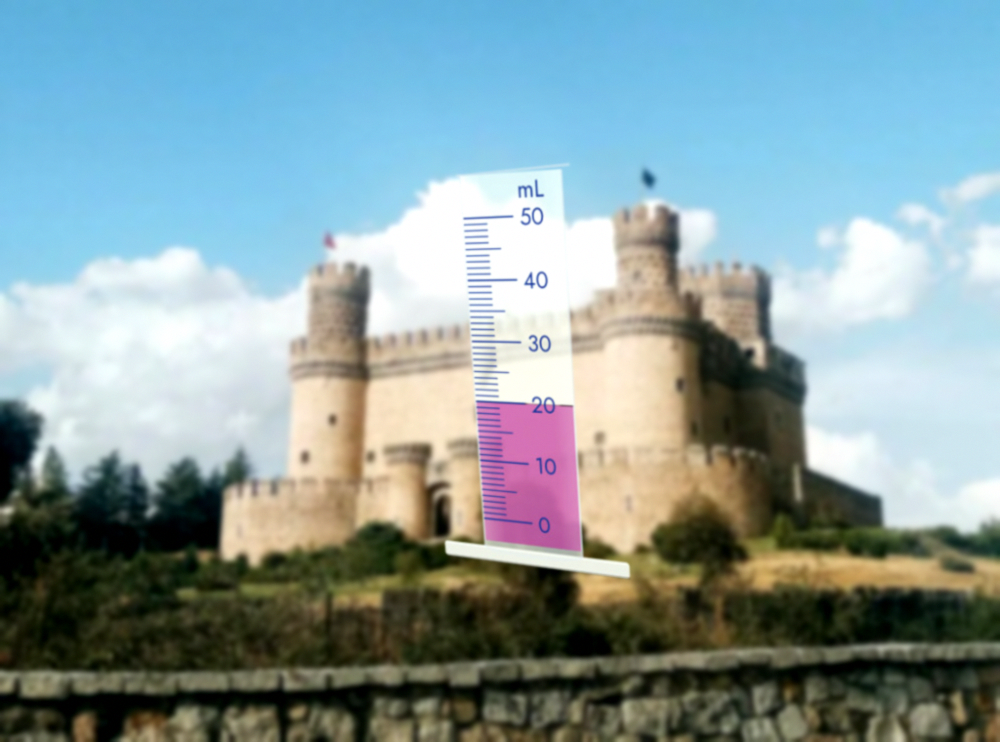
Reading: **20** mL
